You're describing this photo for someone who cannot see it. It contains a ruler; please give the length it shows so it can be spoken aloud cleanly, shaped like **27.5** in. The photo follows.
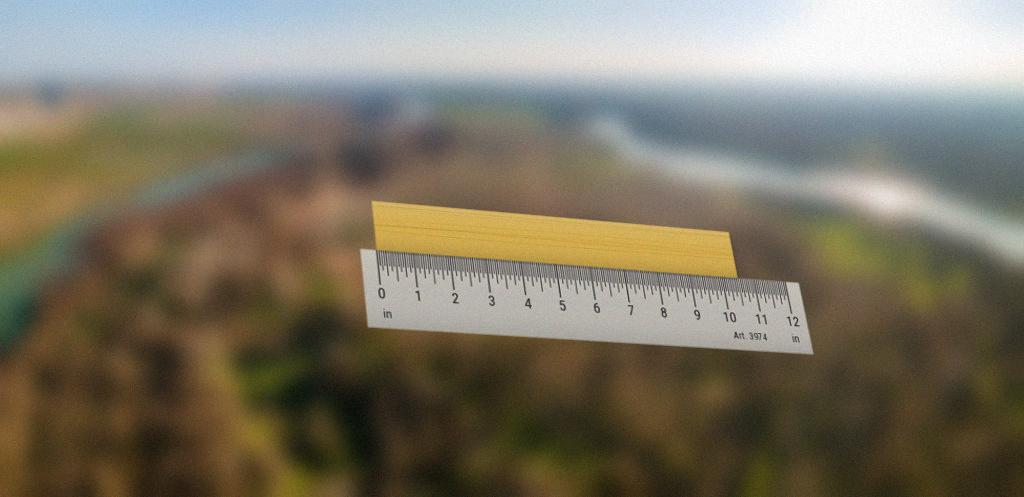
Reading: **10.5** in
